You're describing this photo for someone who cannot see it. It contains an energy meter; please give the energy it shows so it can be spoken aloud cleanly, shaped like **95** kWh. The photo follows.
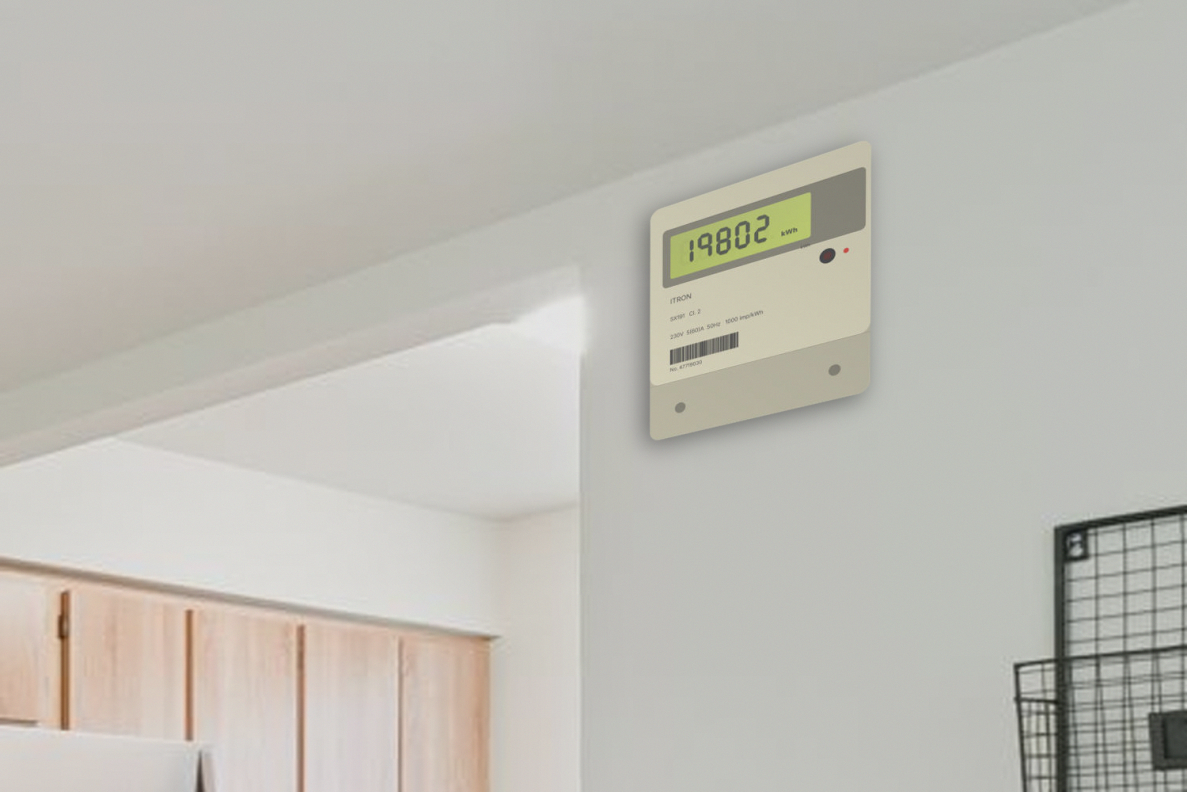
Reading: **19802** kWh
